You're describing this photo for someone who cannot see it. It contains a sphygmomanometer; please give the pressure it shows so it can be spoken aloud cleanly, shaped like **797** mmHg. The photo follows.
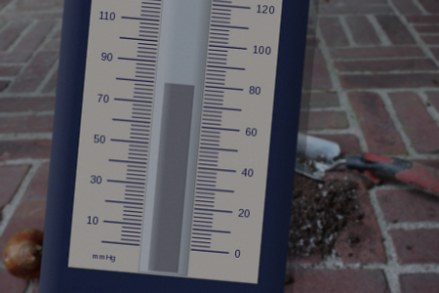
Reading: **80** mmHg
